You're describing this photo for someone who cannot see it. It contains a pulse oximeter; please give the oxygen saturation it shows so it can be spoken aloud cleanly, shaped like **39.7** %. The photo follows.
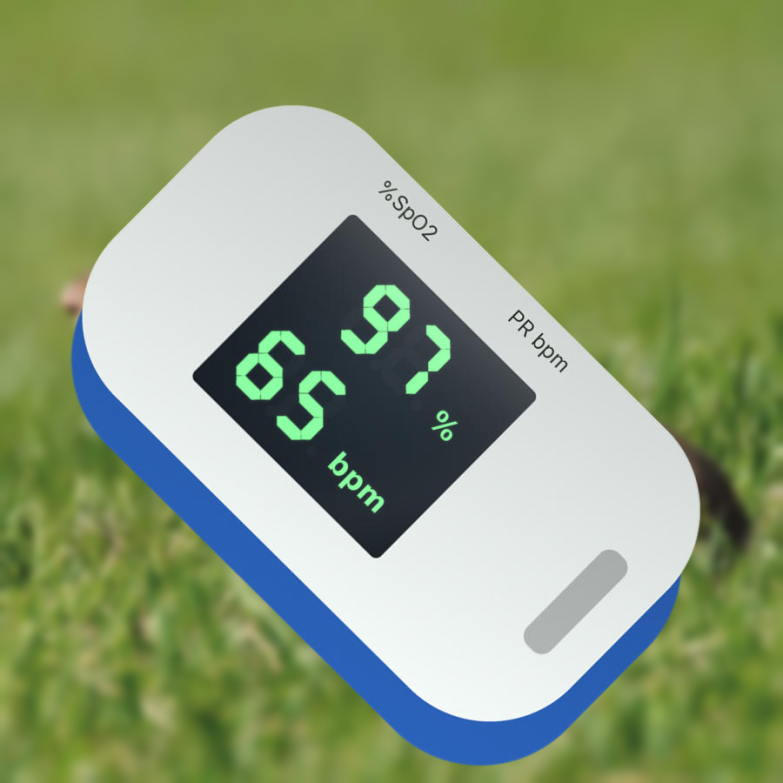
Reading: **97** %
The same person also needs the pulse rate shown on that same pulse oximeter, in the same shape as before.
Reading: **65** bpm
